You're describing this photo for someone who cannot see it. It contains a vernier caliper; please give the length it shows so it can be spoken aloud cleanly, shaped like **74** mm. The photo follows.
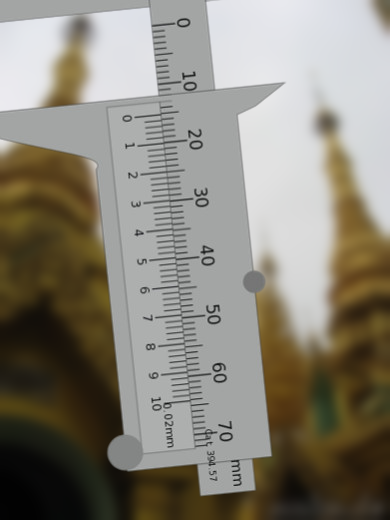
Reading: **15.2** mm
